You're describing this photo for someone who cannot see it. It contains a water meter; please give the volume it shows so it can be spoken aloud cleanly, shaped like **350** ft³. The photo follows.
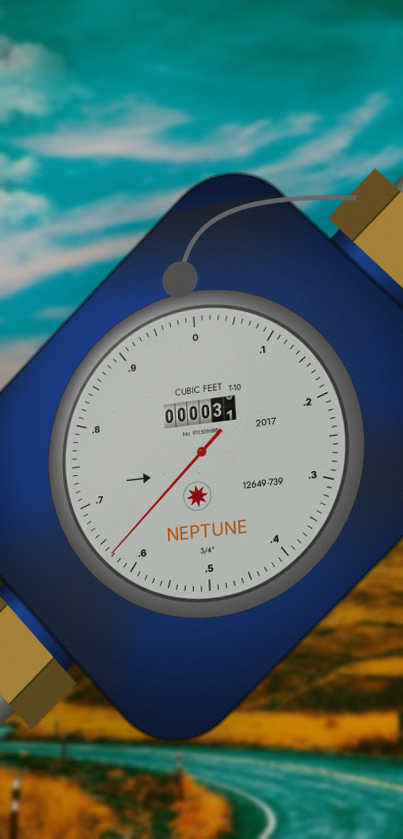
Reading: **30.63** ft³
